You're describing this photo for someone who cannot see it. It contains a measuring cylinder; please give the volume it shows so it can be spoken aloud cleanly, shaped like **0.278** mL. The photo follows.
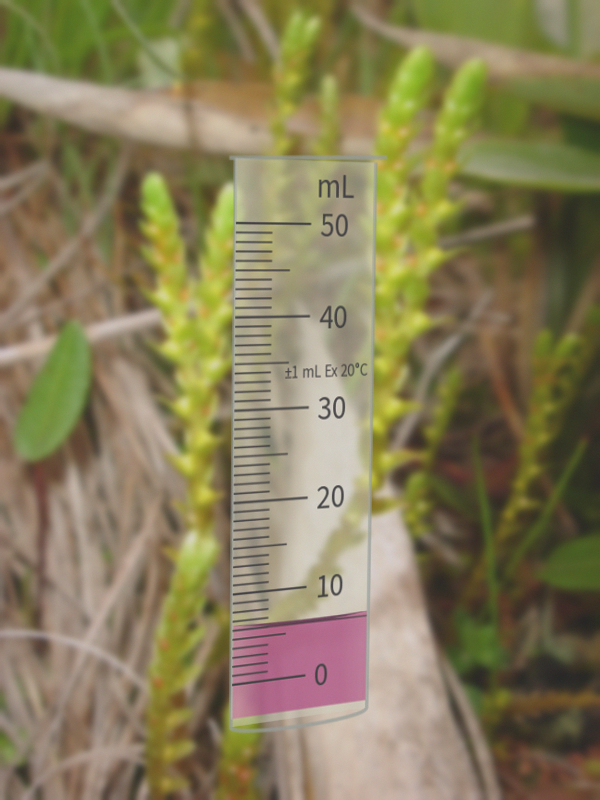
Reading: **6** mL
